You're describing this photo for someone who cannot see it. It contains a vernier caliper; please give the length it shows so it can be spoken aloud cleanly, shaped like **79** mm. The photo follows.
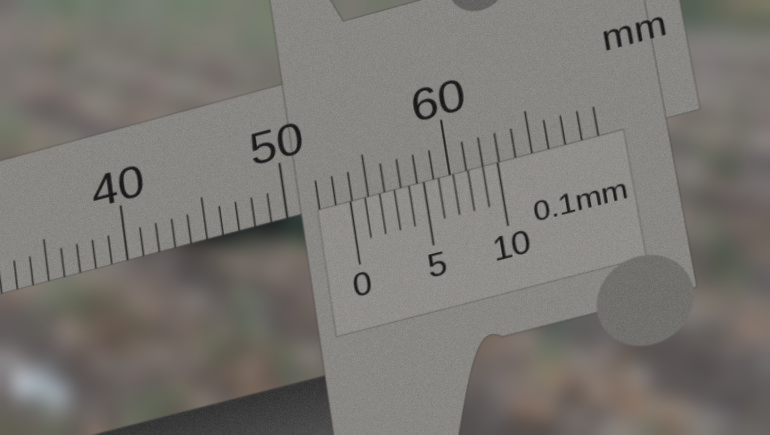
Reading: **53.9** mm
